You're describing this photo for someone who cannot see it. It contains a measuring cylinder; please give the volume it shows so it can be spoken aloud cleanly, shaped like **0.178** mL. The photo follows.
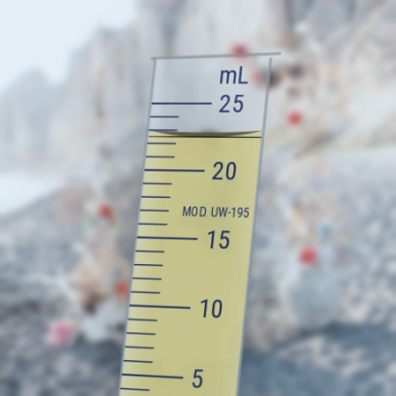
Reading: **22.5** mL
